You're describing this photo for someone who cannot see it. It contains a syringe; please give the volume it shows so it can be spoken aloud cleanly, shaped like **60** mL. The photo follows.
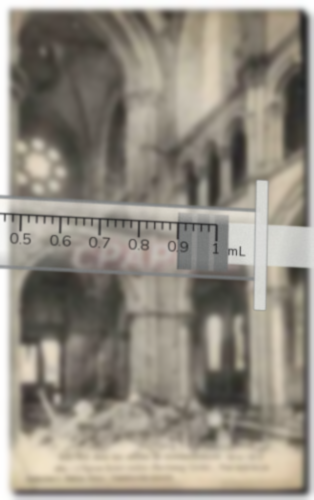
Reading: **0.9** mL
